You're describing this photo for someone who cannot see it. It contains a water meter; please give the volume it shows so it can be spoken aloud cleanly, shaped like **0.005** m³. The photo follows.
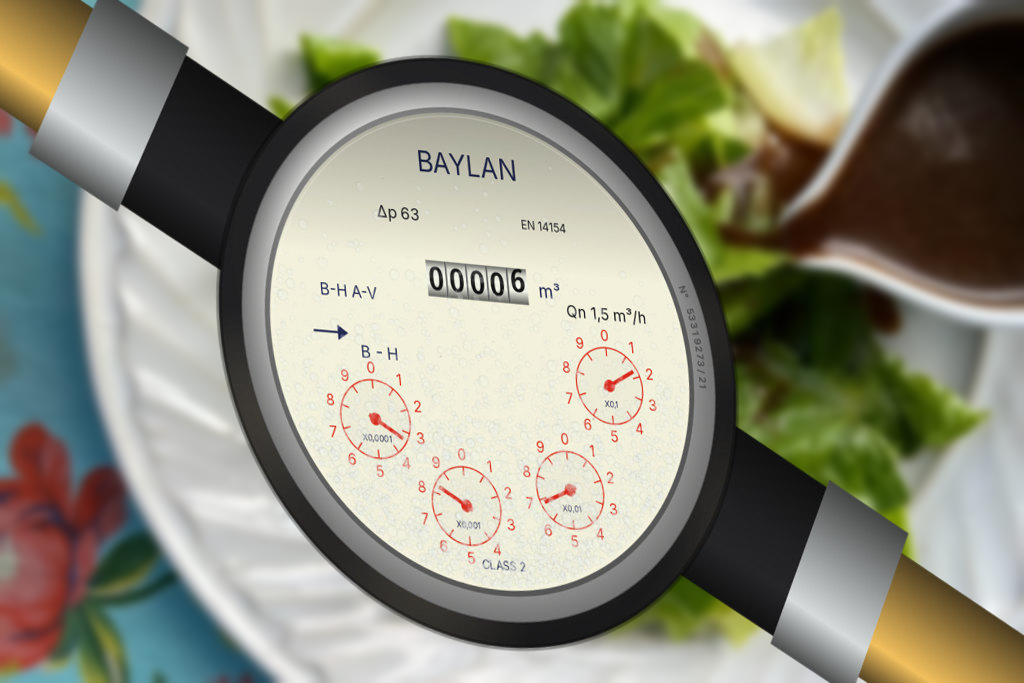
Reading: **6.1683** m³
